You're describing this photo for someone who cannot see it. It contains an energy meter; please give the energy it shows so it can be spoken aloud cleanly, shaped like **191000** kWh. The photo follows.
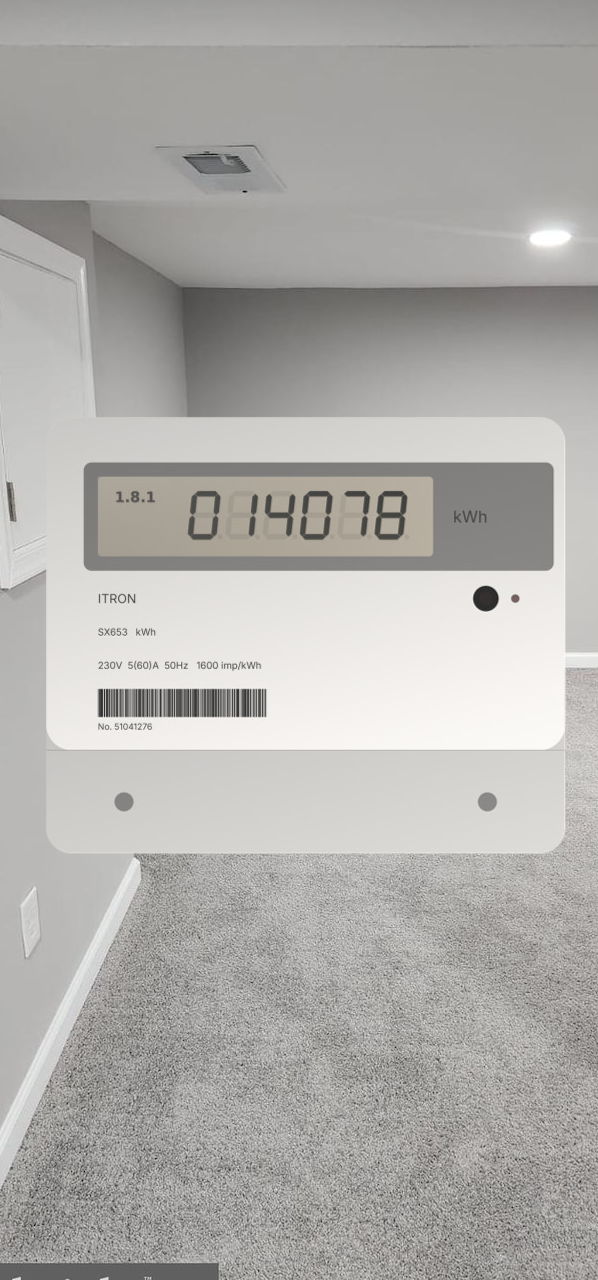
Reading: **14078** kWh
